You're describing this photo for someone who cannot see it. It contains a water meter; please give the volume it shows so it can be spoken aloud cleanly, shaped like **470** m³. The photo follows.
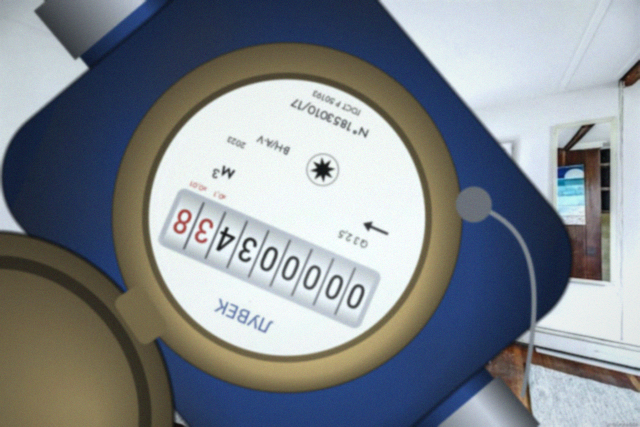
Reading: **34.38** m³
